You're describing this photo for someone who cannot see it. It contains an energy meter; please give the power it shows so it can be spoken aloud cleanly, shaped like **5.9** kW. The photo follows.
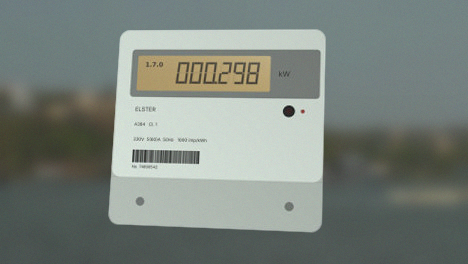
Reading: **0.298** kW
